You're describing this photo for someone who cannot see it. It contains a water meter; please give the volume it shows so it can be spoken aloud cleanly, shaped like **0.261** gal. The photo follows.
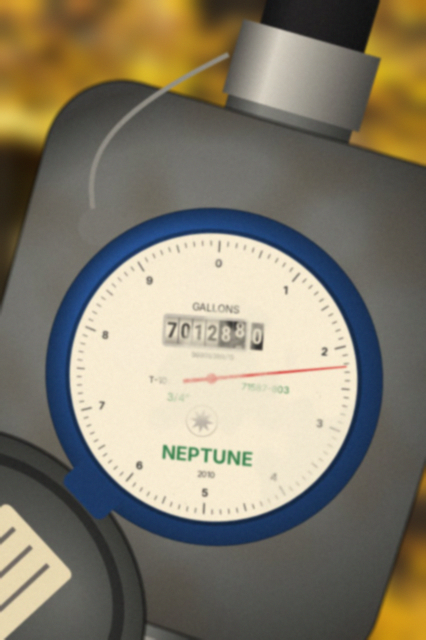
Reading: **7012882.2** gal
